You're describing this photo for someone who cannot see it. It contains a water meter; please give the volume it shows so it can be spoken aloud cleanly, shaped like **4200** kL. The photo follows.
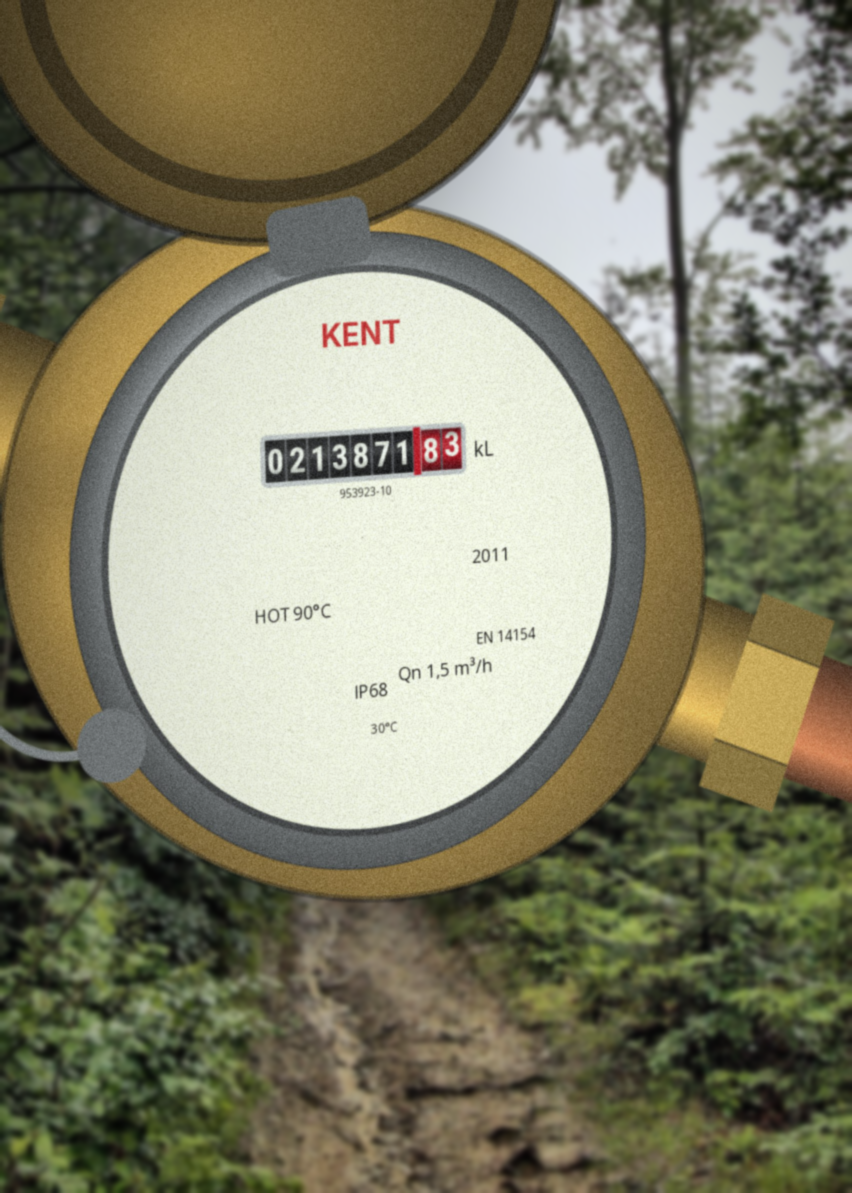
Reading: **213871.83** kL
